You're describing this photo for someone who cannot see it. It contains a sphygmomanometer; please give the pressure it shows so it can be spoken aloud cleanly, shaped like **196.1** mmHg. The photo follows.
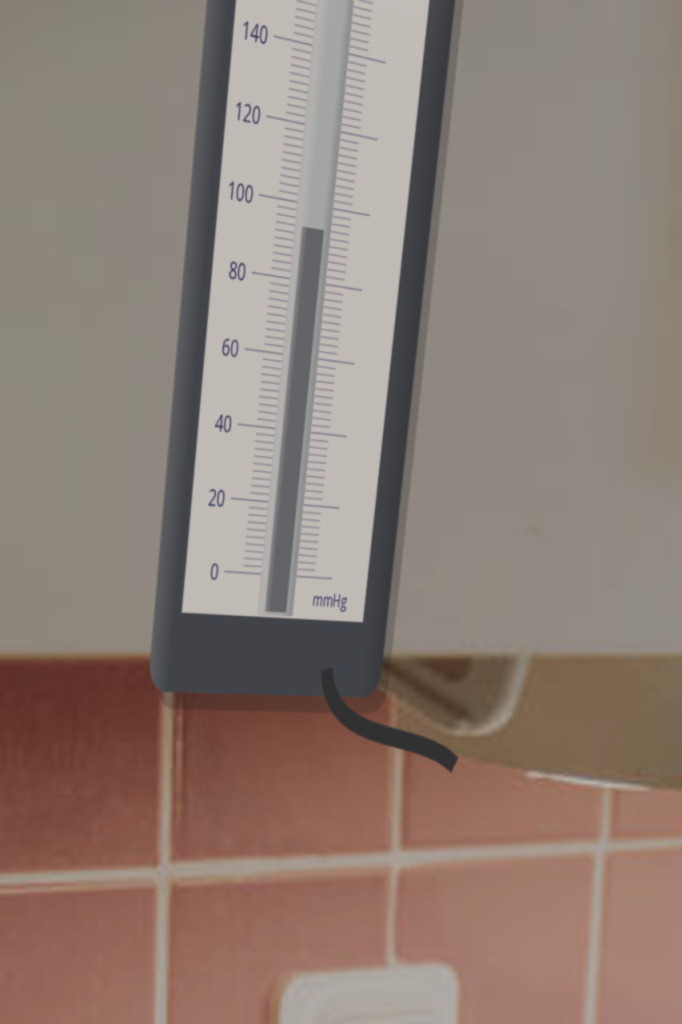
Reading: **94** mmHg
